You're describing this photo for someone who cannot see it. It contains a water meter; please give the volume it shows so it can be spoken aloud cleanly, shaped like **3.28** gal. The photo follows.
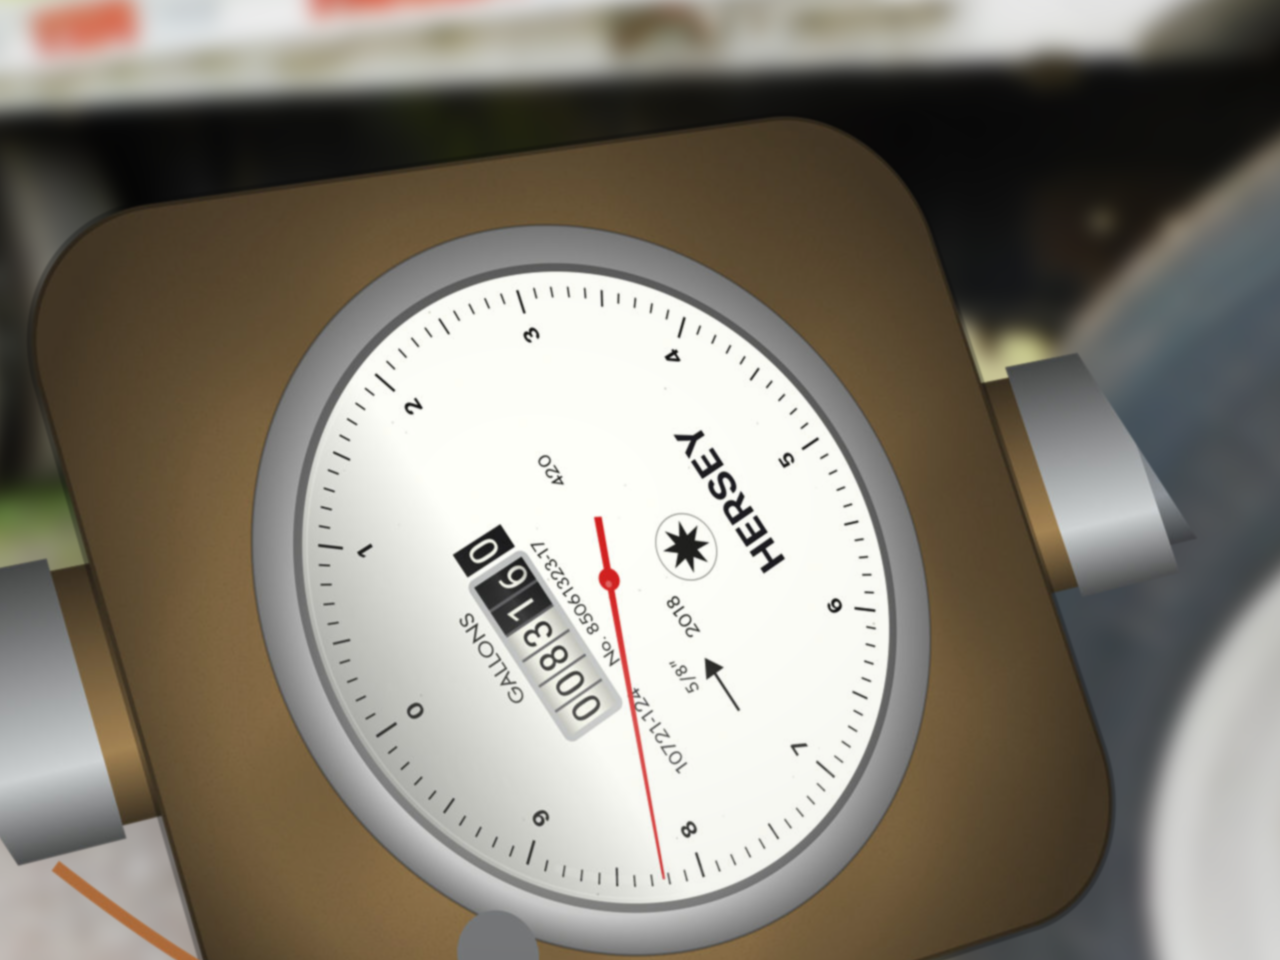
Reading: **83158.2** gal
